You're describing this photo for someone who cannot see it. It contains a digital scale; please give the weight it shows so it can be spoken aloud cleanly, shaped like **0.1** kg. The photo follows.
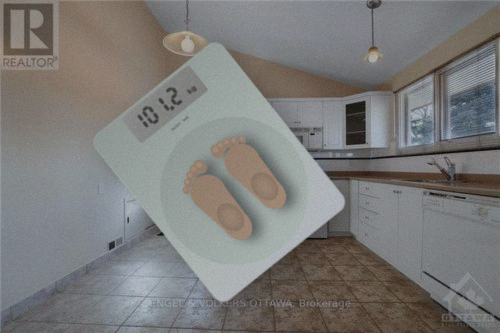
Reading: **101.2** kg
